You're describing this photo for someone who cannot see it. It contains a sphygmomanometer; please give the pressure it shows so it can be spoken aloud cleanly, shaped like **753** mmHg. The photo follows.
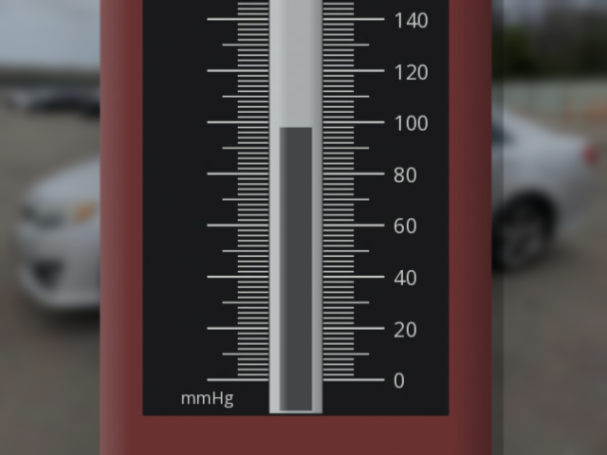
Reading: **98** mmHg
